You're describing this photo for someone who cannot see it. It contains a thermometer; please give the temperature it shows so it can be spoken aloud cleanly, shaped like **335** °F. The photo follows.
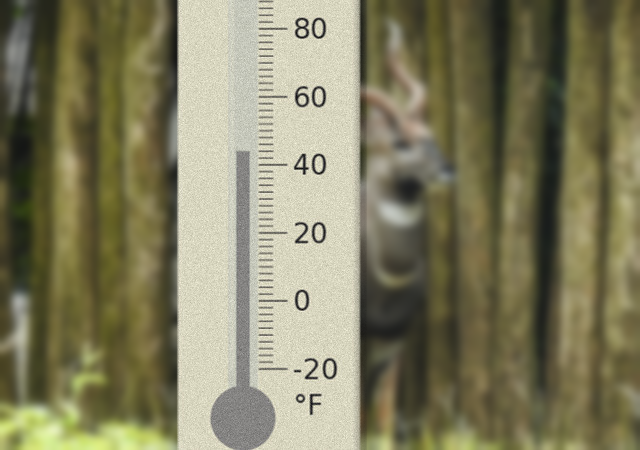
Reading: **44** °F
